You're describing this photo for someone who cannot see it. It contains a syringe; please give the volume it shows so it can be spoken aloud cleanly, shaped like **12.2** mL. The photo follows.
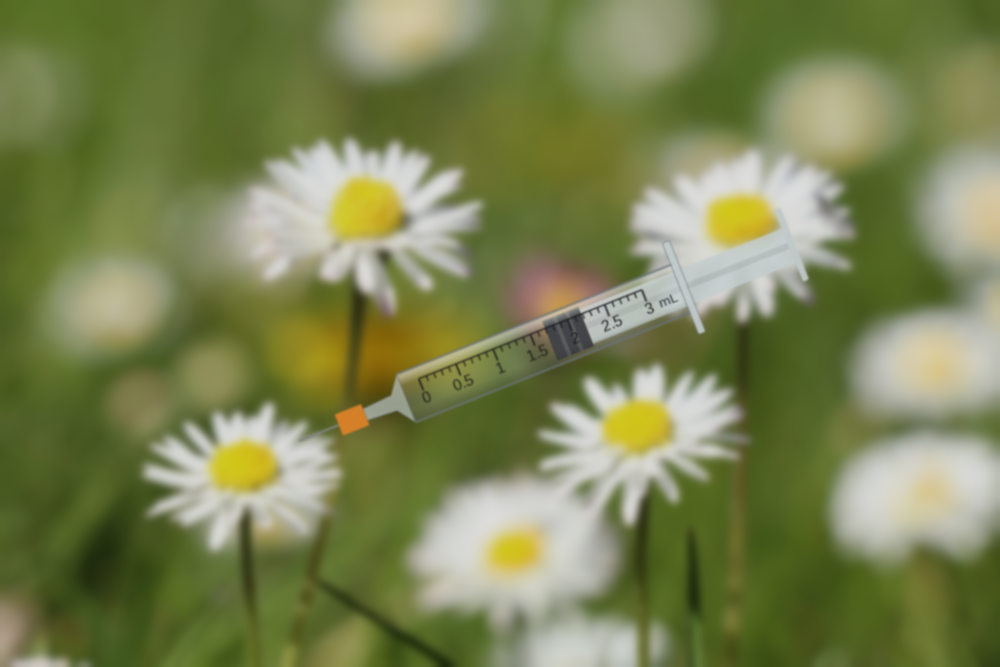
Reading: **1.7** mL
